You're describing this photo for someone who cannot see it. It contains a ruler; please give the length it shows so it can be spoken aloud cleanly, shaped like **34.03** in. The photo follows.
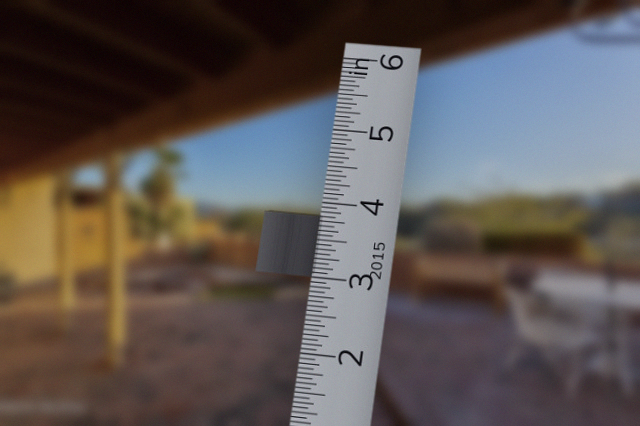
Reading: **0.8125** in
